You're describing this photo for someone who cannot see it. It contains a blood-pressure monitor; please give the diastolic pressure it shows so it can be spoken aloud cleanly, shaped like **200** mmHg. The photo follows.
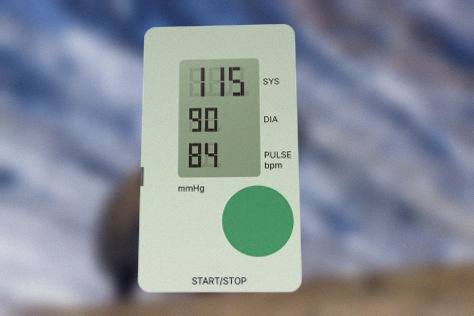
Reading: **90** mmHg
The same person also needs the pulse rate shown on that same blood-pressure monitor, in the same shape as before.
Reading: **84** bpm
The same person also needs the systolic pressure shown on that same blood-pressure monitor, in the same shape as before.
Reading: **115** mmHg
